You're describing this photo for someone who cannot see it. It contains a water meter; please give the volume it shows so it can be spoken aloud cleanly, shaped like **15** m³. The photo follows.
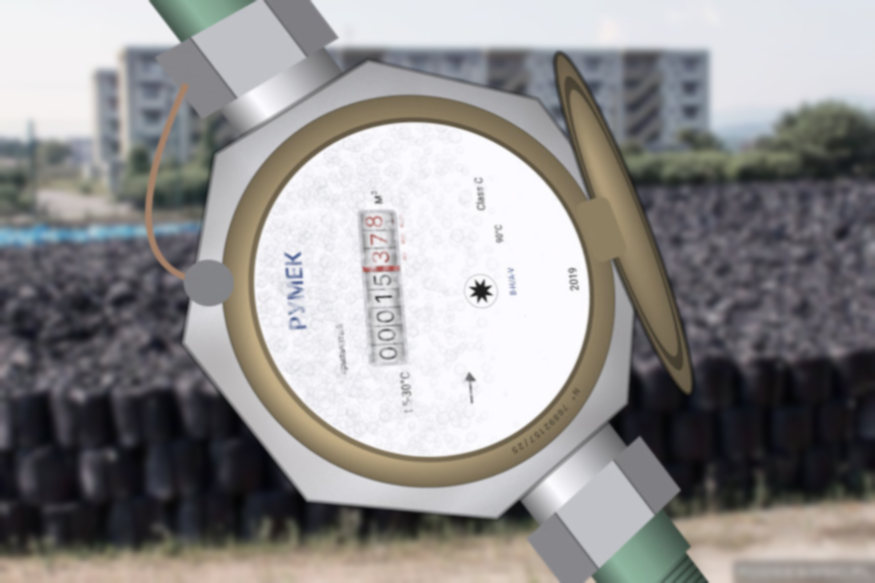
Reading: **15.378** m³
